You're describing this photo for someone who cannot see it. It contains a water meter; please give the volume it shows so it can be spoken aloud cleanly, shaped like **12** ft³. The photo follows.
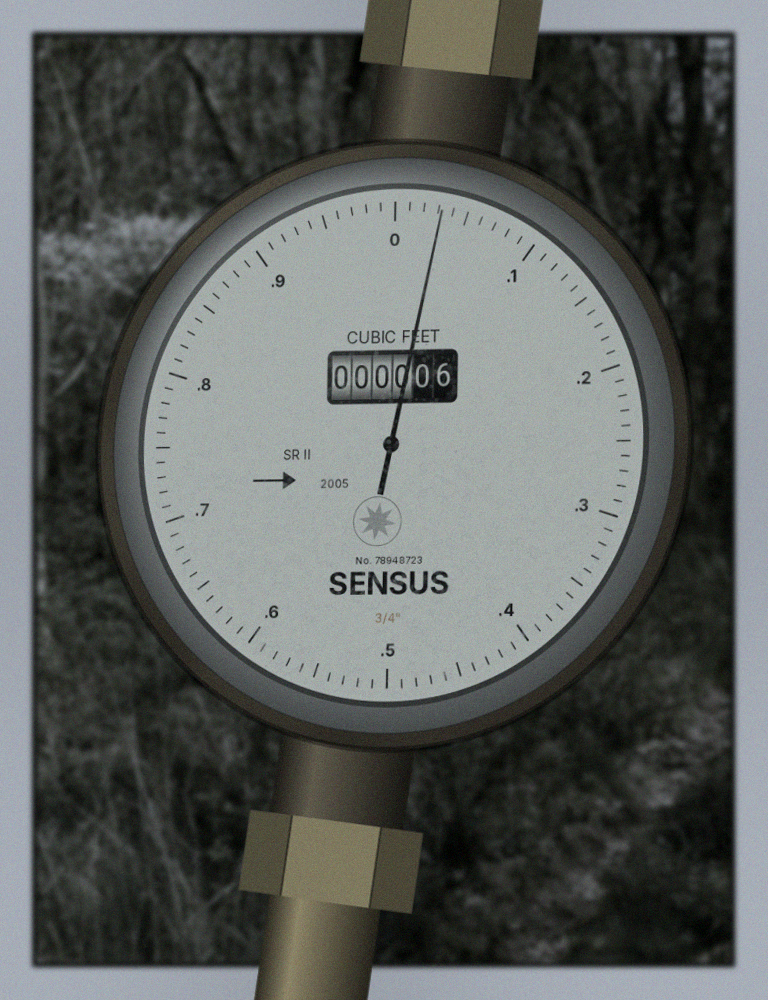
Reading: **6.03** ft³
